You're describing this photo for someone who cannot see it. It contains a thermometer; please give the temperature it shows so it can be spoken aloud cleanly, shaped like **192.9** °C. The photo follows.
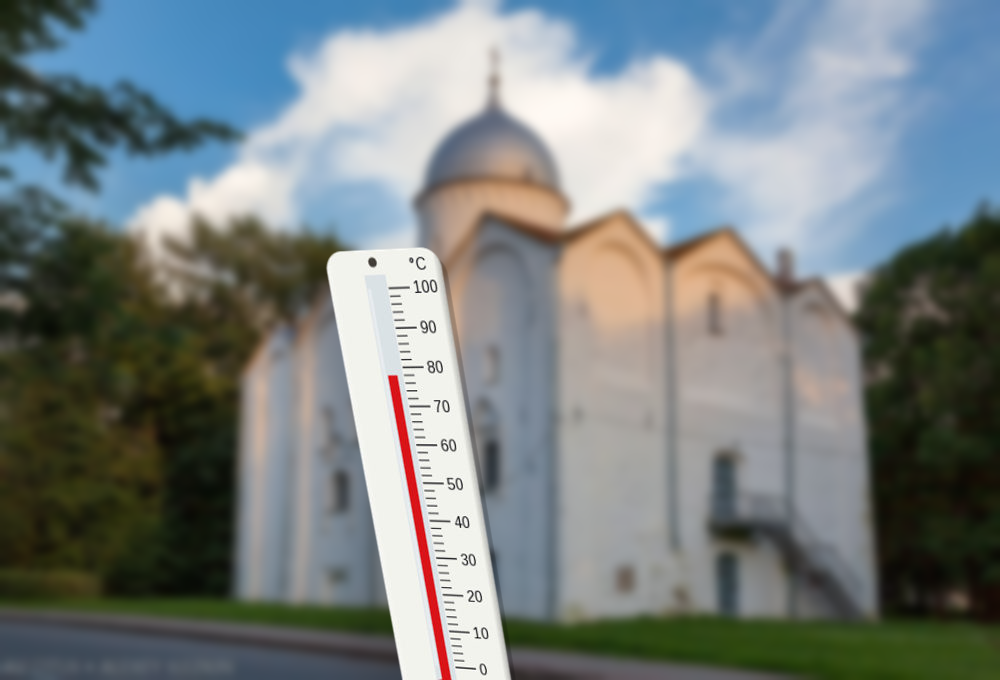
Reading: **78** °C
